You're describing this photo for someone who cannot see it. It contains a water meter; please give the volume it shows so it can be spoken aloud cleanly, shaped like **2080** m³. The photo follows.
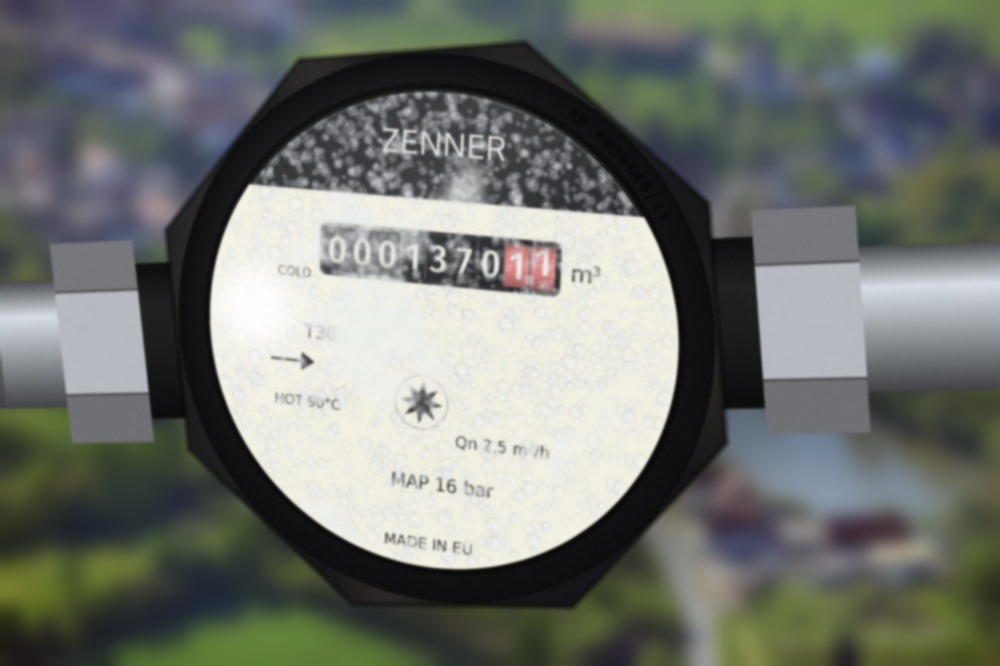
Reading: **1370.11** m³
